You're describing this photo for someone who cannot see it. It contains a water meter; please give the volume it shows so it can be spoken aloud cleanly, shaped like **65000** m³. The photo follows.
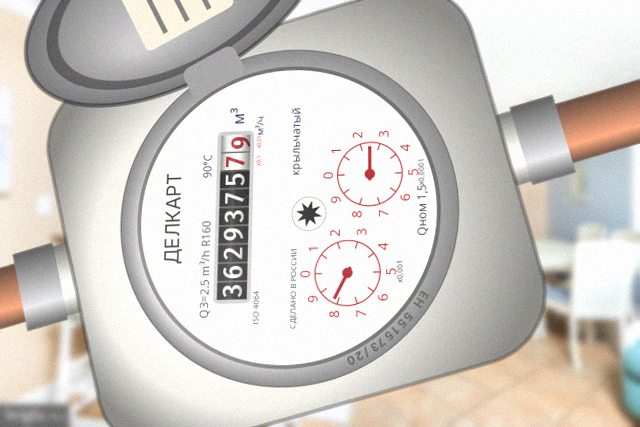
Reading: **3629375.7882** m³
